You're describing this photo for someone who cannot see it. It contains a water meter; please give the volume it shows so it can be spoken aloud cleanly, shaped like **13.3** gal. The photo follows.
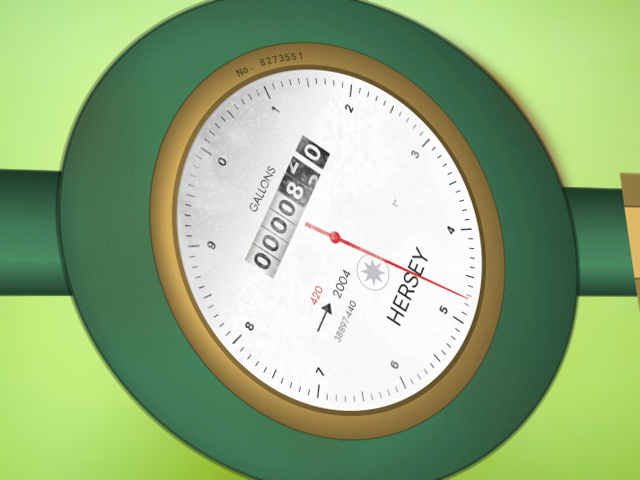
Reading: **824.7** gal
